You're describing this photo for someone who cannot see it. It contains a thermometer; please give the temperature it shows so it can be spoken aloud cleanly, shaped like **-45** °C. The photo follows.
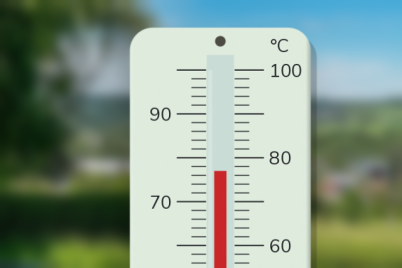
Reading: **77** °C
